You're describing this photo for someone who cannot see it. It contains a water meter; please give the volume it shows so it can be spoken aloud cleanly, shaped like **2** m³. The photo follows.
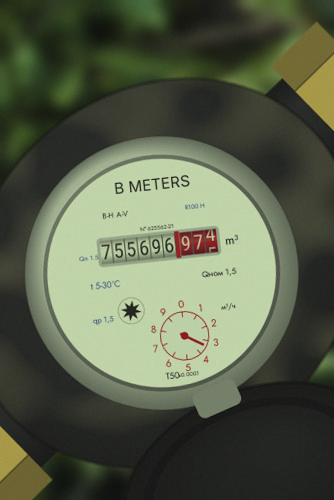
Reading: **755696.9743** m³
